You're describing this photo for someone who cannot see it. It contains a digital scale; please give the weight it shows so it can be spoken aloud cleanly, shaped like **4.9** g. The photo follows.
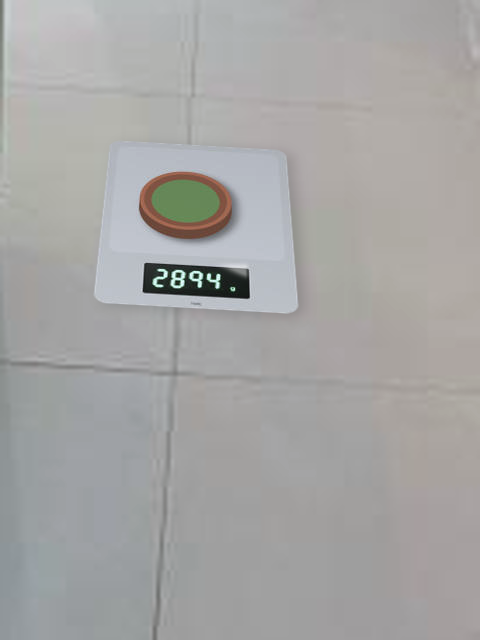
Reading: **2894** g
